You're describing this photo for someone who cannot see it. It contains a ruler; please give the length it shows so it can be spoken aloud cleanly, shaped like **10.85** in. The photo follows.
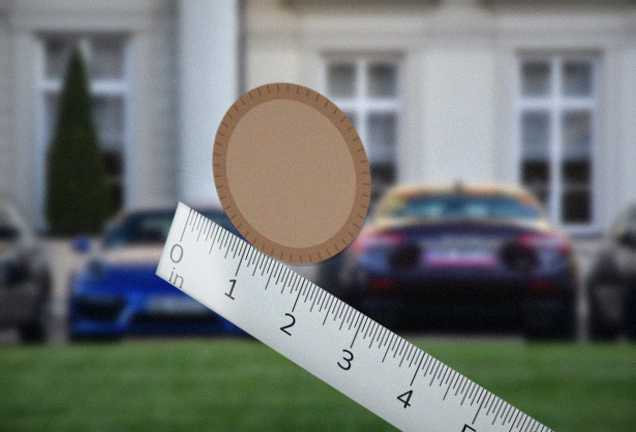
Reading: **2.5** in
